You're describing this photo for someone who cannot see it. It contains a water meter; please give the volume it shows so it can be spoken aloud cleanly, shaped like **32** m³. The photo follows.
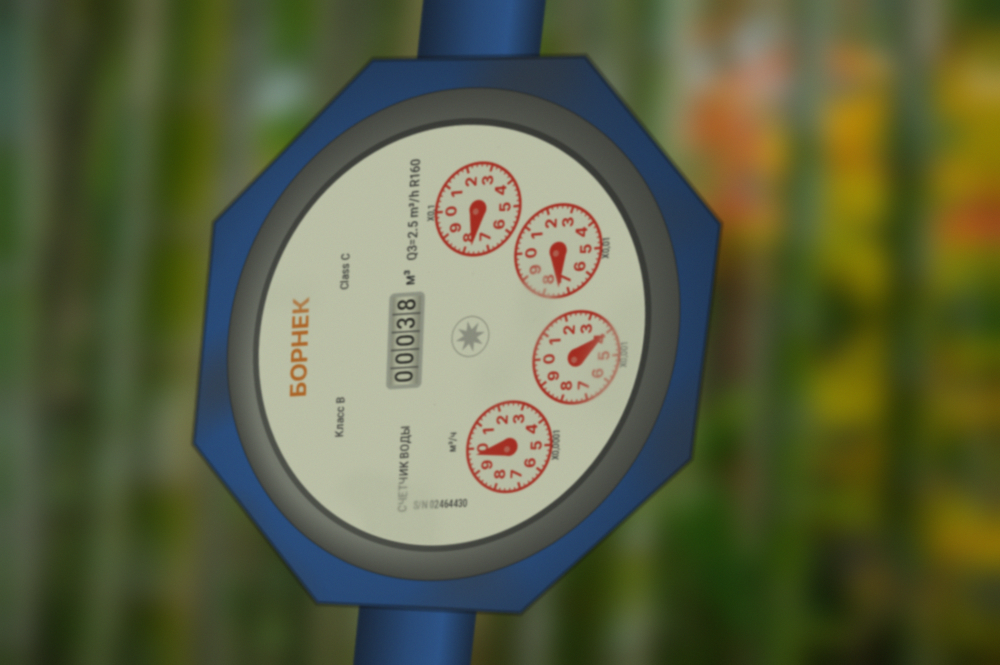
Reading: **38.7739** m³
